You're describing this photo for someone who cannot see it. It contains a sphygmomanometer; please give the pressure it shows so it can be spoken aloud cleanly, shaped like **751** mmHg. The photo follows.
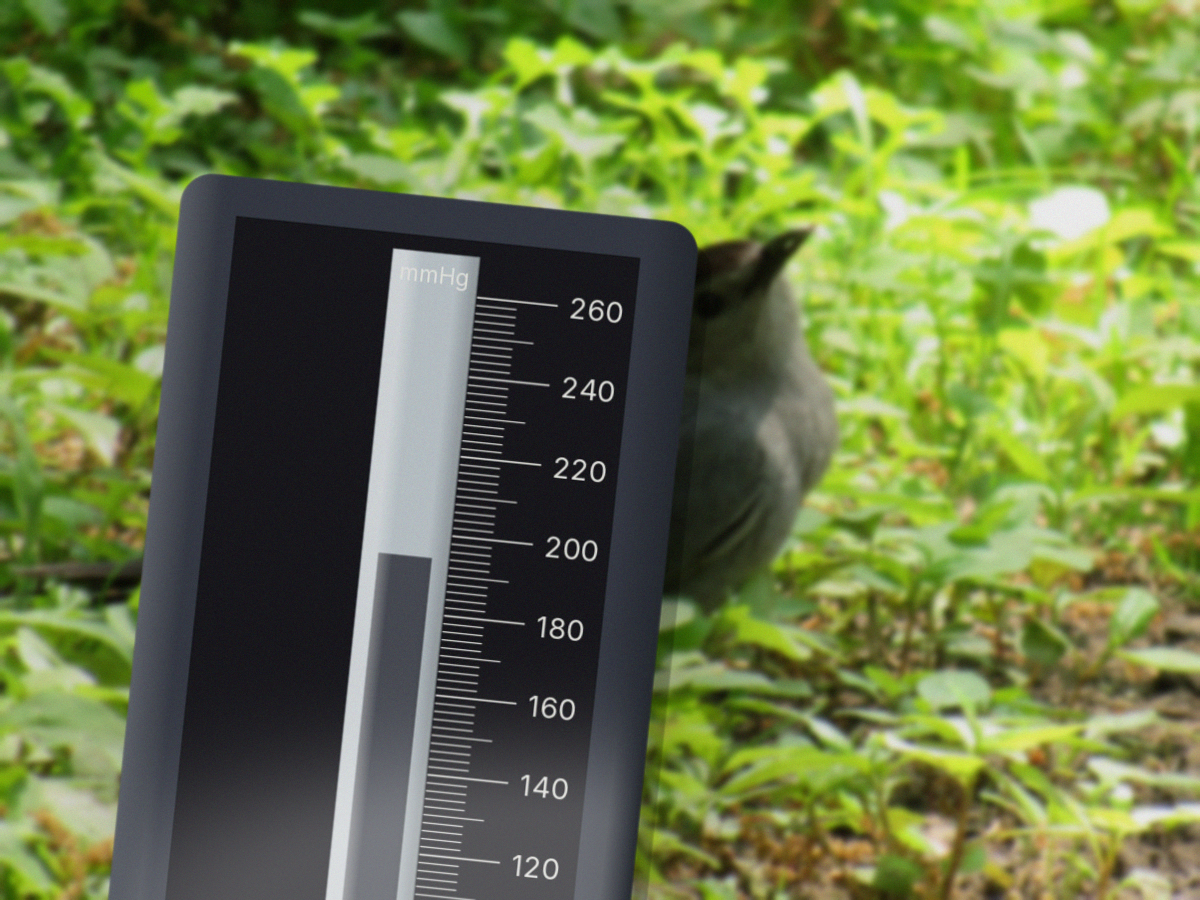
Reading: **194** mmHg
